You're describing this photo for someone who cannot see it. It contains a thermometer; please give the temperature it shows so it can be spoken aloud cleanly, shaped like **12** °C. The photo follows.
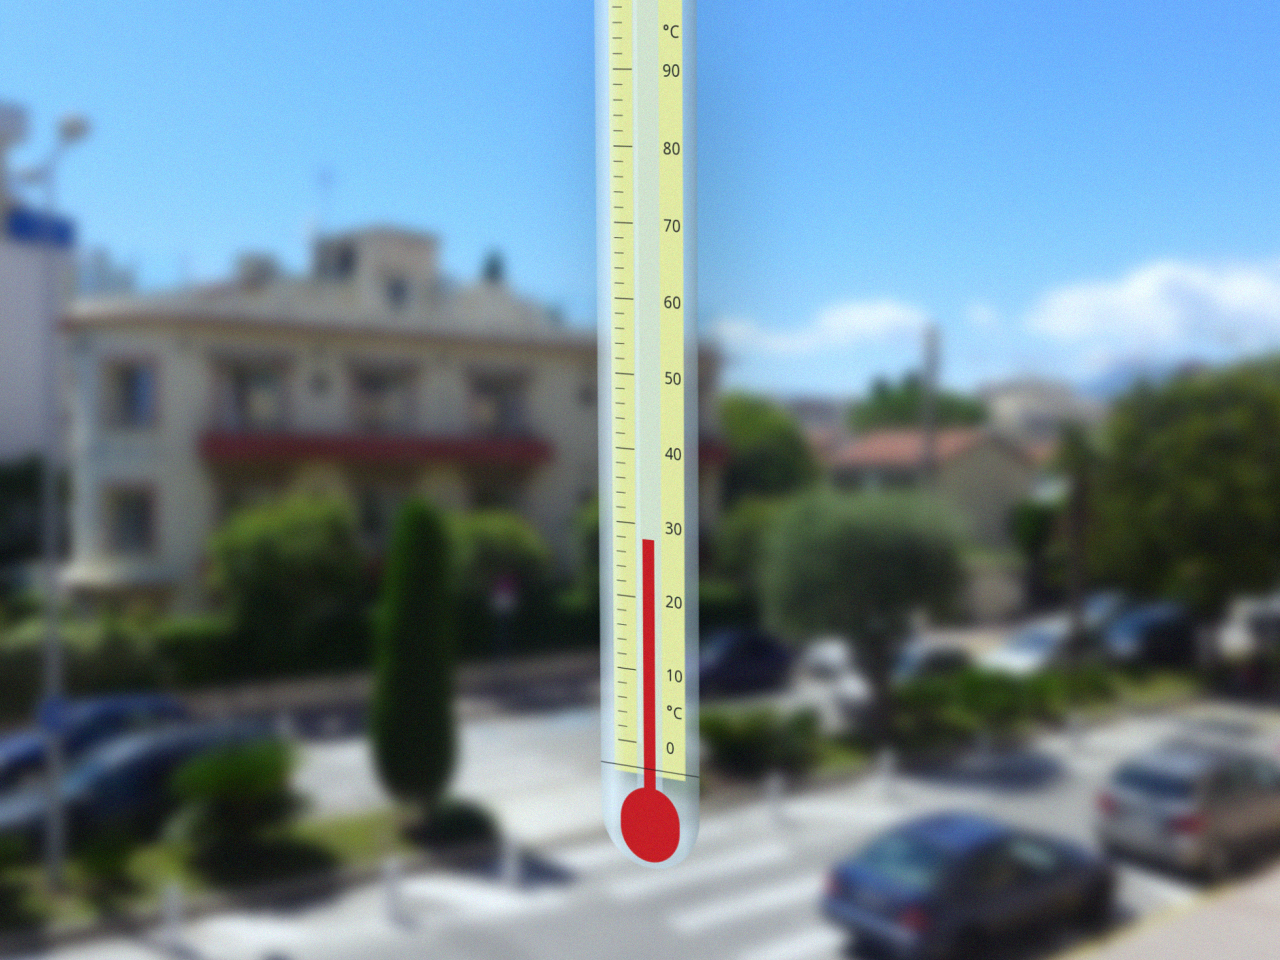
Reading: **28** °C
